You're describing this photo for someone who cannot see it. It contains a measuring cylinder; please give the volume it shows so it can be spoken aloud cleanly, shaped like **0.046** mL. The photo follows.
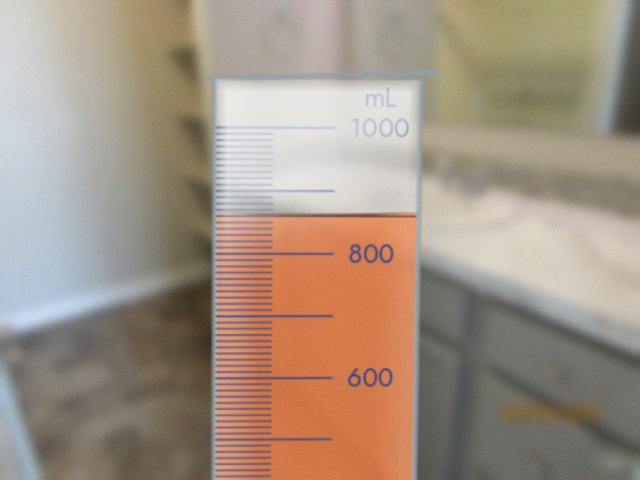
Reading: **860** mL
